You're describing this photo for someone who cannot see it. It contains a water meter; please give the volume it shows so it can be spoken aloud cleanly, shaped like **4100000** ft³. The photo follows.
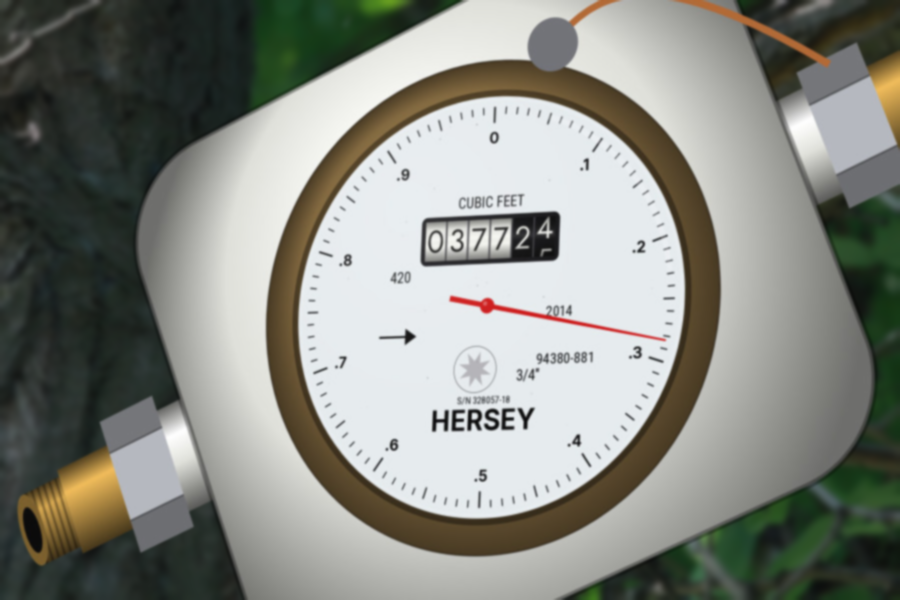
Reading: **37724.28** ft³
